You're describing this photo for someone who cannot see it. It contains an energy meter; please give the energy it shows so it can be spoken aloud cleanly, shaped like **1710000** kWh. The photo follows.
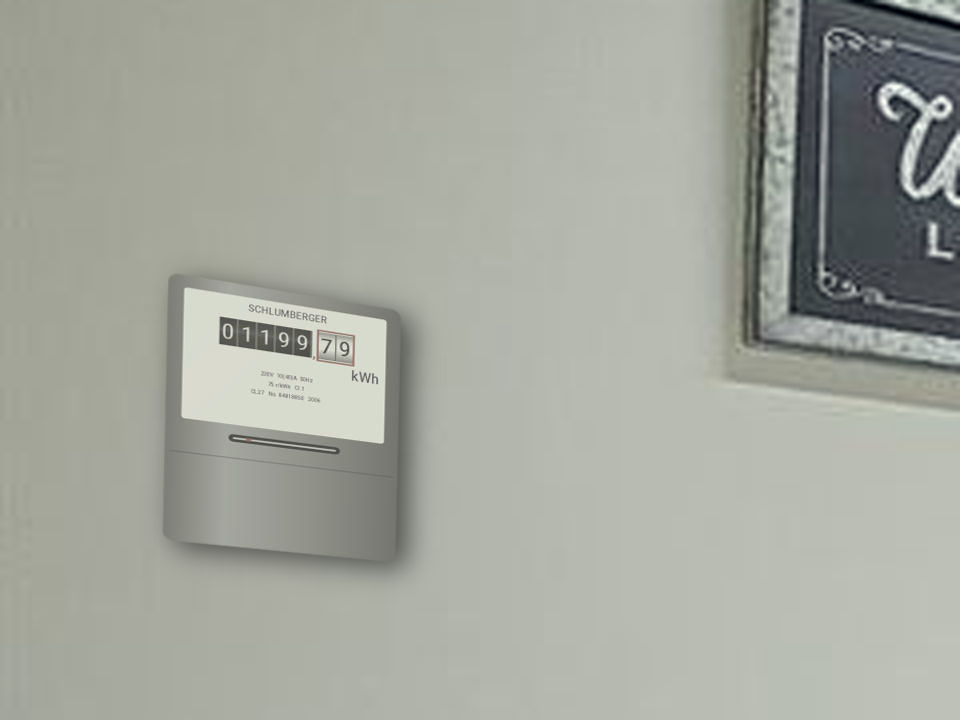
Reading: **1199.79** kWh
